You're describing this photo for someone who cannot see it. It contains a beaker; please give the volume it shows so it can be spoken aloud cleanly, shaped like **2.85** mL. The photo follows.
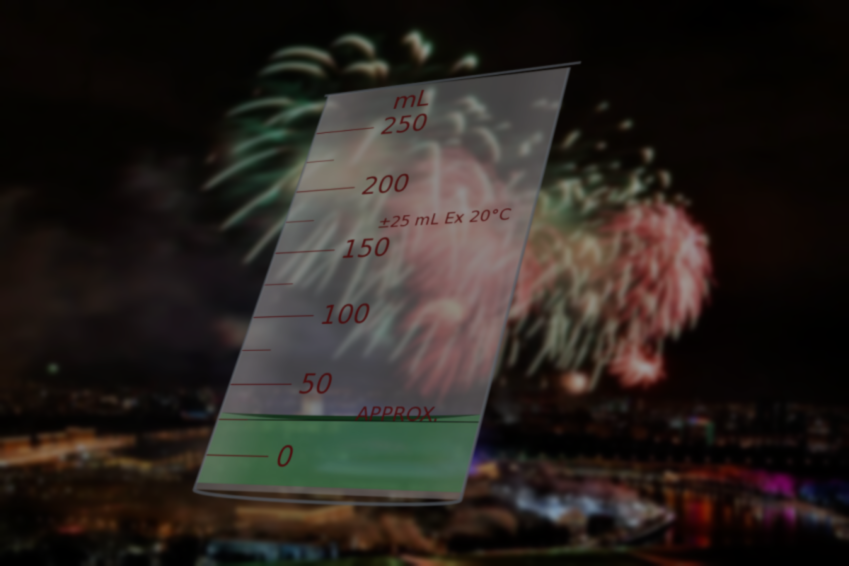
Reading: **25** mL
